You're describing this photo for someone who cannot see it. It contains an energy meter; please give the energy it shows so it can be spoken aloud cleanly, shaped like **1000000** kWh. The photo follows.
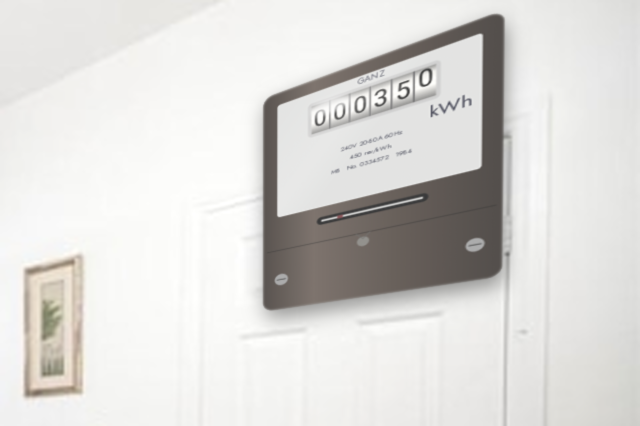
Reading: **350** kWh
